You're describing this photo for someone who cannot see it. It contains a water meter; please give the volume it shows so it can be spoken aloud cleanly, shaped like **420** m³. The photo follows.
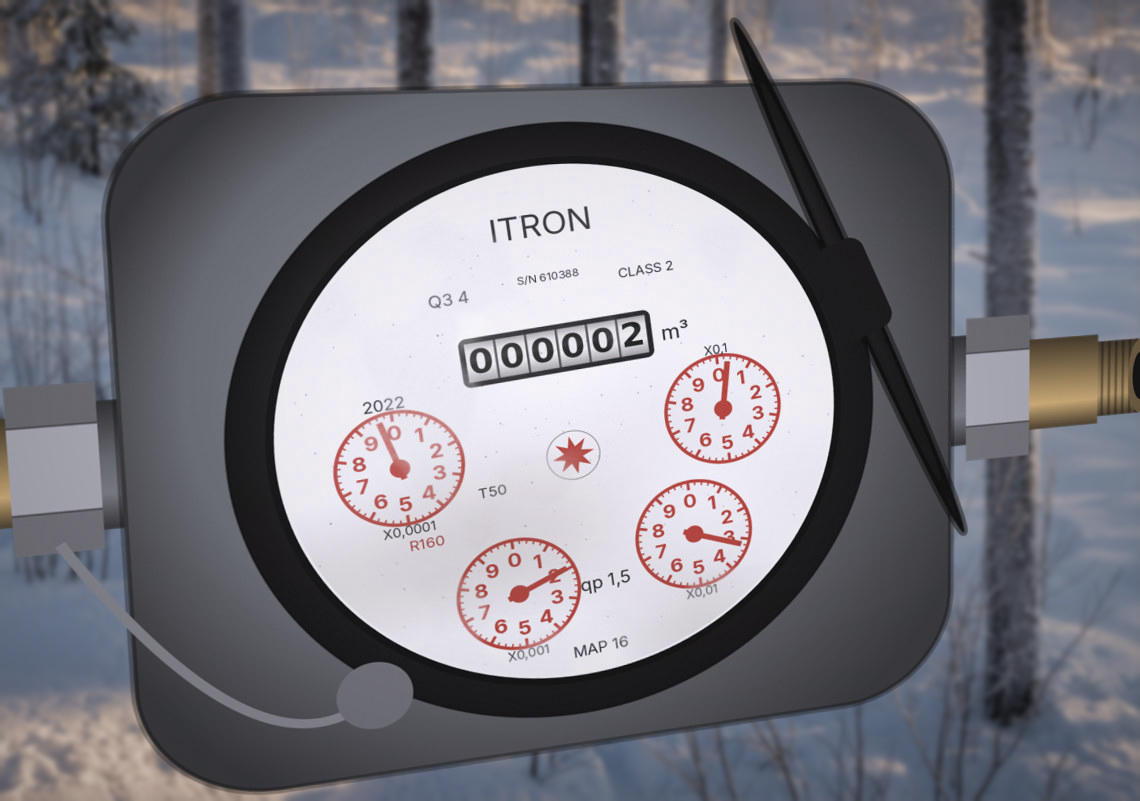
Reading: **2.0319** m³
